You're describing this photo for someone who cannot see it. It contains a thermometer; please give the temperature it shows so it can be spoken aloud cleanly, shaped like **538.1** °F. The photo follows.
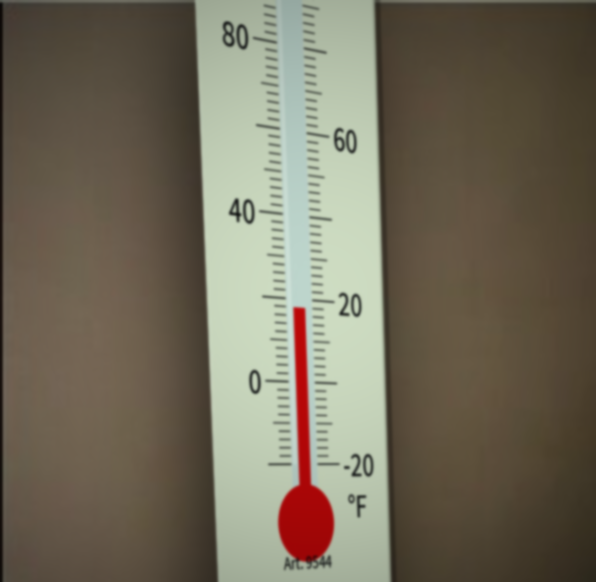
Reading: **18** °F
